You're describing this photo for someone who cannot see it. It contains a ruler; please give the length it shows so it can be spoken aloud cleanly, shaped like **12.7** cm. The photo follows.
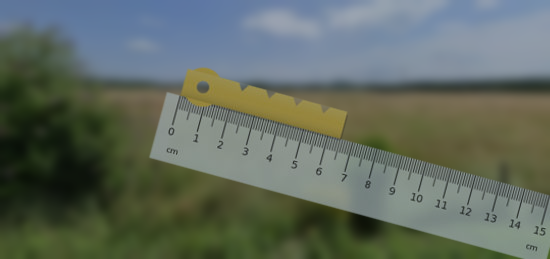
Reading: **6.5** cm
